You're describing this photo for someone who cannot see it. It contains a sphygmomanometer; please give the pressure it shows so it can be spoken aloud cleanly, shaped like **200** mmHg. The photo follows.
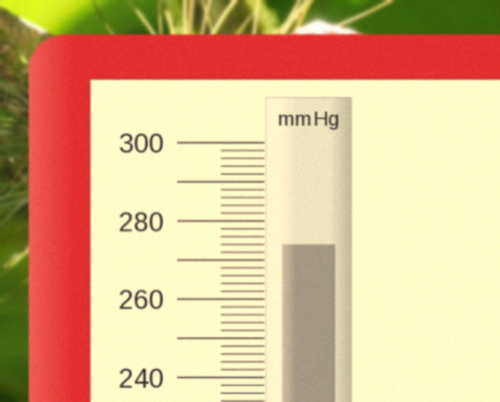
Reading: **274** mmHg
